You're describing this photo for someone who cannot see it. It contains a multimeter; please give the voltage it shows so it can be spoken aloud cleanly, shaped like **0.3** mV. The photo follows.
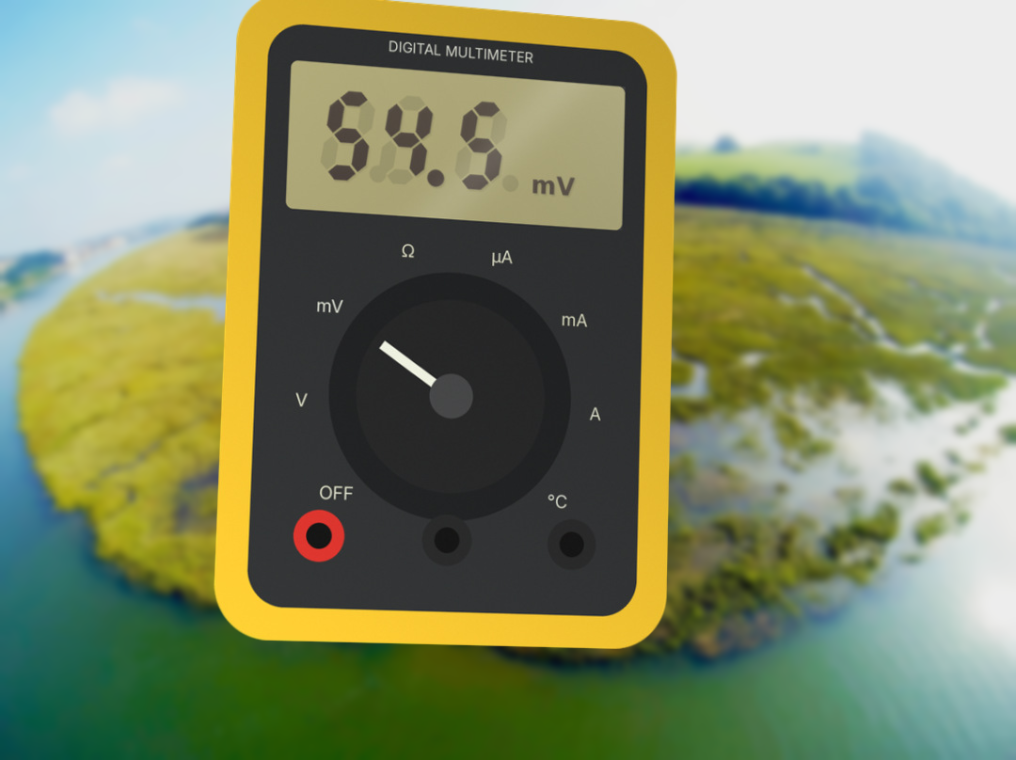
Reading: **54.5** mV
